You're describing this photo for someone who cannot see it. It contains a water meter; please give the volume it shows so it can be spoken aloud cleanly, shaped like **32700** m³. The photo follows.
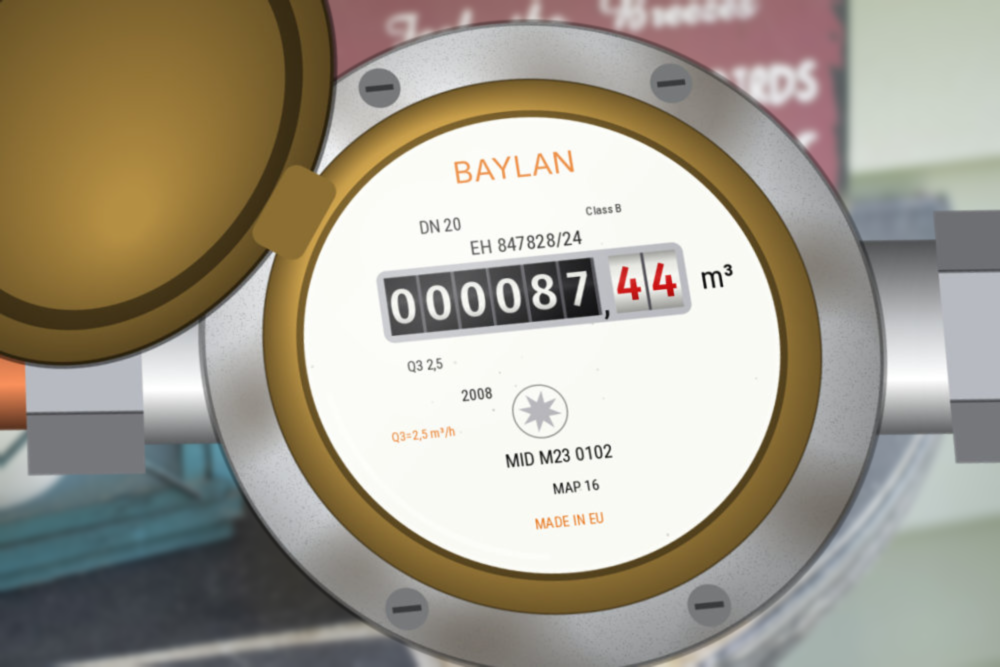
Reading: **87.44** m³
